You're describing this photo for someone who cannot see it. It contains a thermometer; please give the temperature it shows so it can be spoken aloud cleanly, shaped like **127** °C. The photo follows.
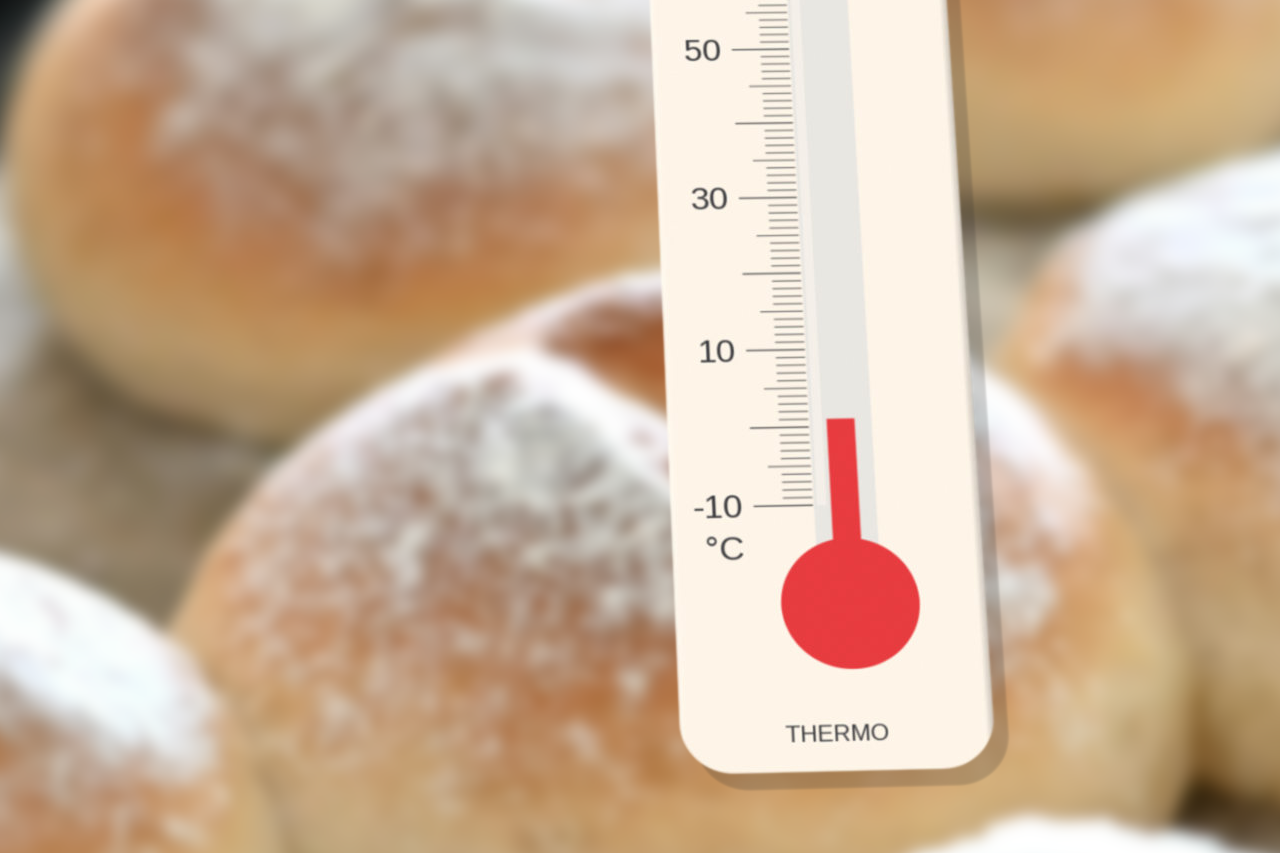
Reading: **1** °C
